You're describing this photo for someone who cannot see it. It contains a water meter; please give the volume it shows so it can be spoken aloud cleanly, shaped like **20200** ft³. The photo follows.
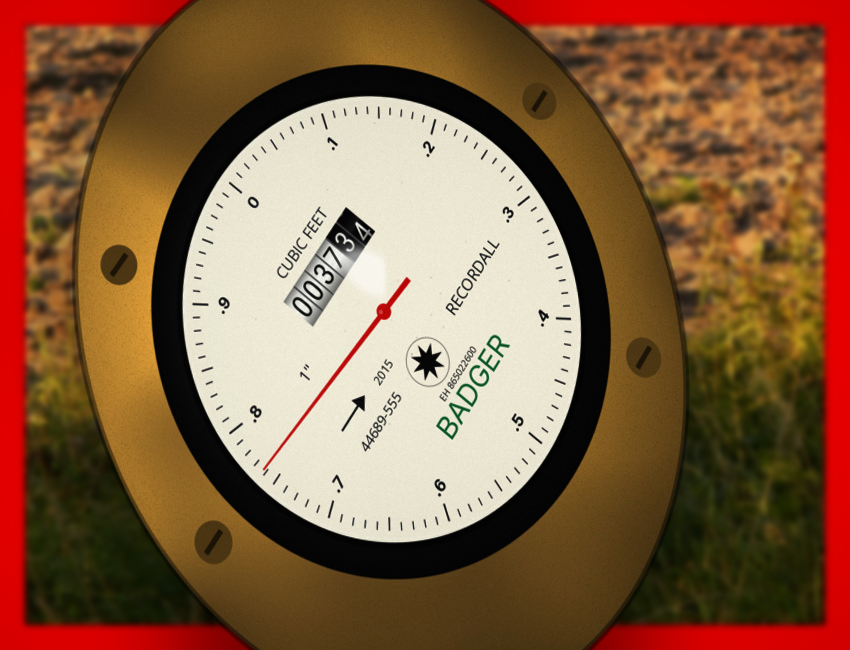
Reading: **3733.76** ft³
